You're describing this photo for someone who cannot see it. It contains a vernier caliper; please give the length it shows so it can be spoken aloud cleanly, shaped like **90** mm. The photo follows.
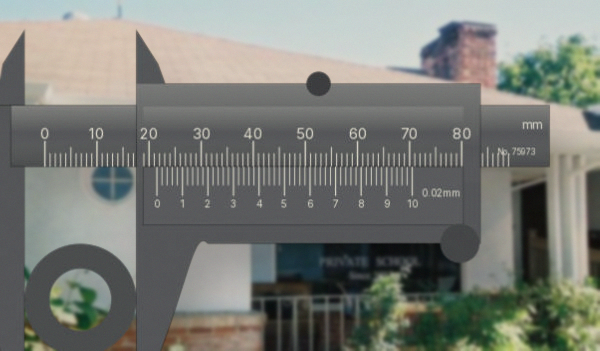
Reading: **21.5** mm
